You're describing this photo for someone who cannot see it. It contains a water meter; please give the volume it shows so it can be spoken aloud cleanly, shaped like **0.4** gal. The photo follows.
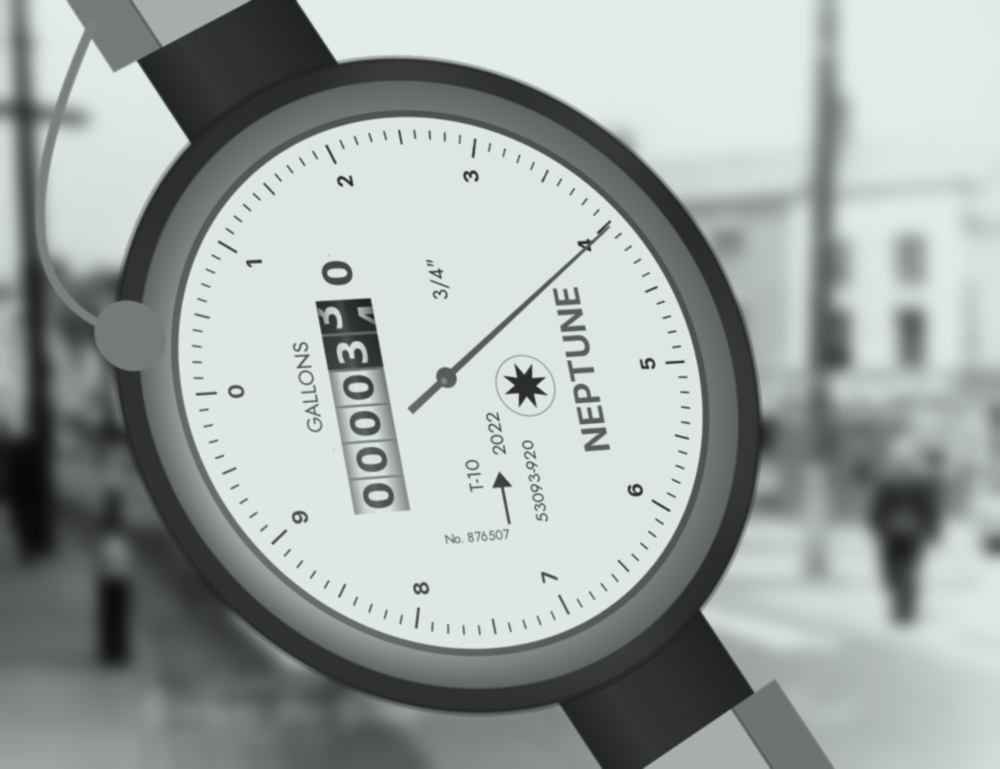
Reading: **334.0** gal
